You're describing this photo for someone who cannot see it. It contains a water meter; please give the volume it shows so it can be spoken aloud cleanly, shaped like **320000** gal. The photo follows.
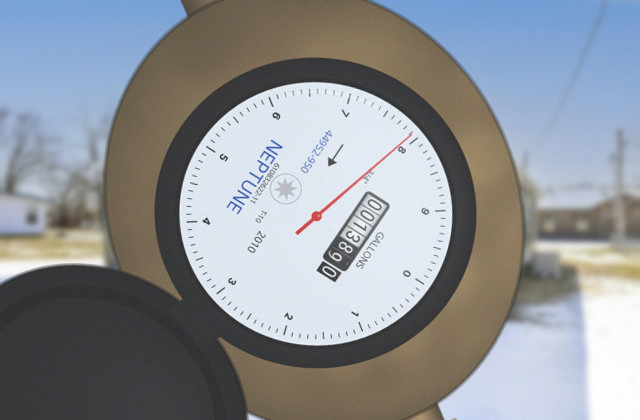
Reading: **13887.9** gal
